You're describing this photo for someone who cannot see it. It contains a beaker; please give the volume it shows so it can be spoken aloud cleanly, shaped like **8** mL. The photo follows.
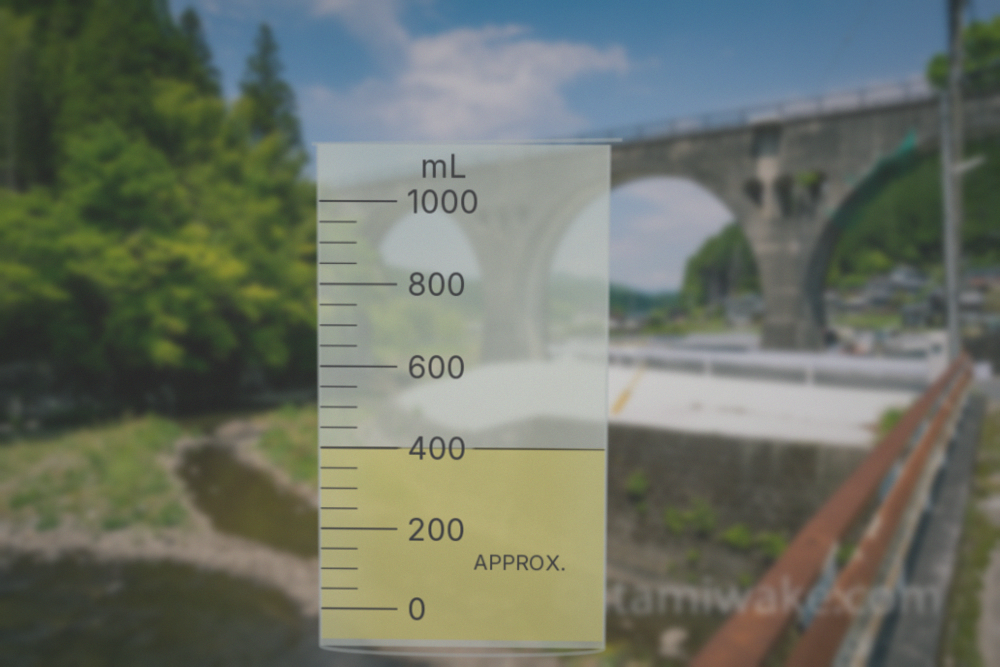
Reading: **400** mL
